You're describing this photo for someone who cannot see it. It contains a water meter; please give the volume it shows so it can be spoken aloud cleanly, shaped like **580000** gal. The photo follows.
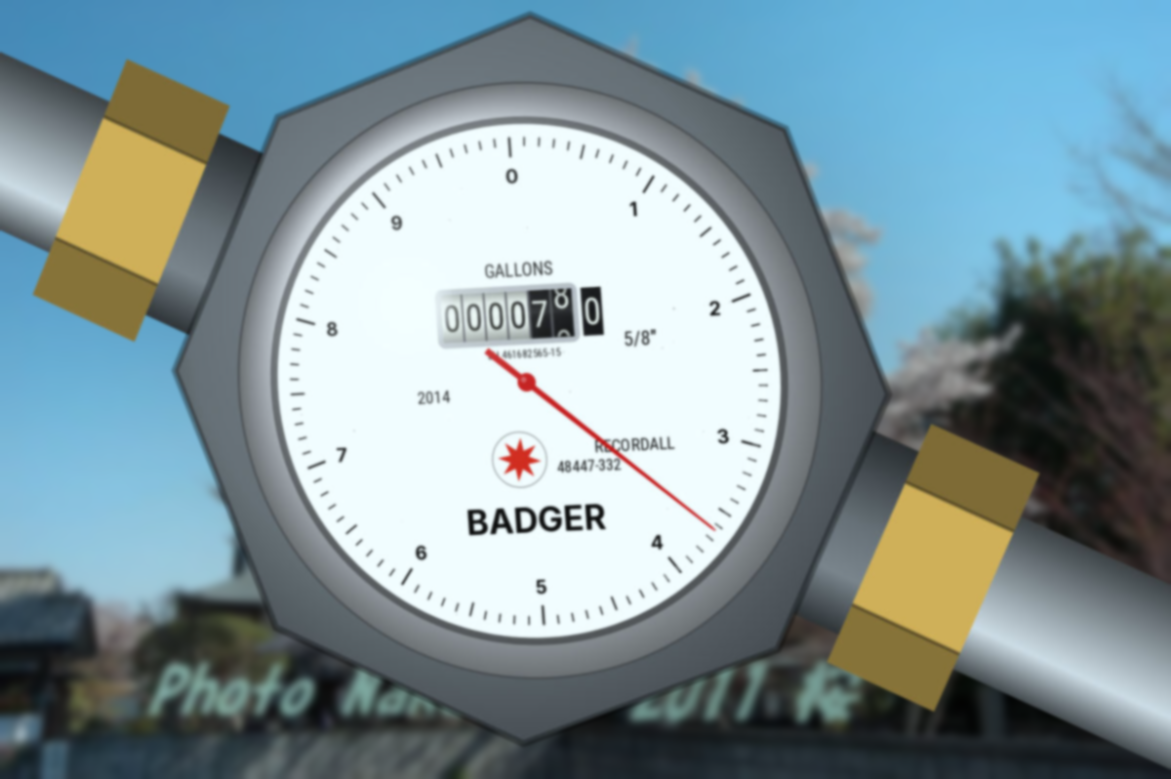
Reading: **783.6** gal
